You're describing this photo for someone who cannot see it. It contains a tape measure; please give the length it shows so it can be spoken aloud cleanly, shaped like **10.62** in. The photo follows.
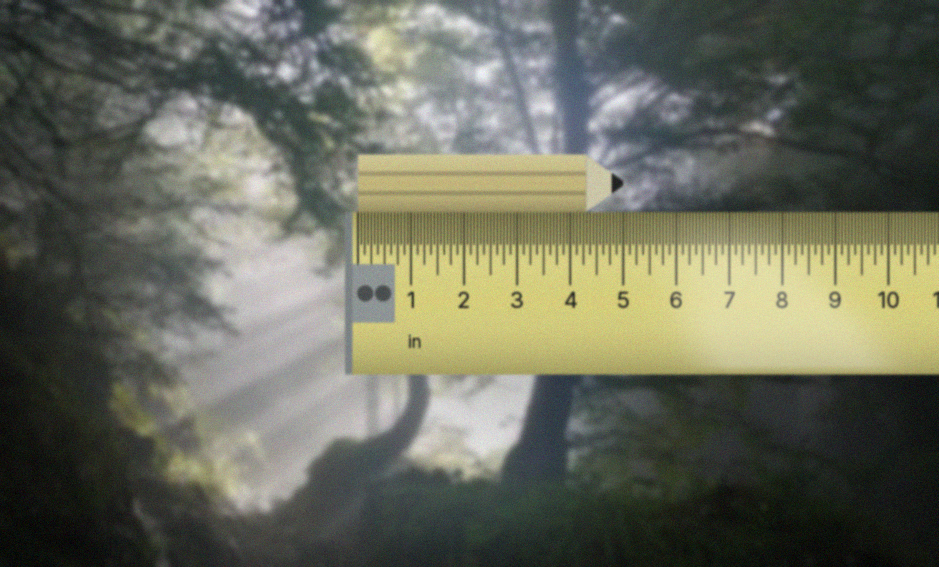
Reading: **5** in
